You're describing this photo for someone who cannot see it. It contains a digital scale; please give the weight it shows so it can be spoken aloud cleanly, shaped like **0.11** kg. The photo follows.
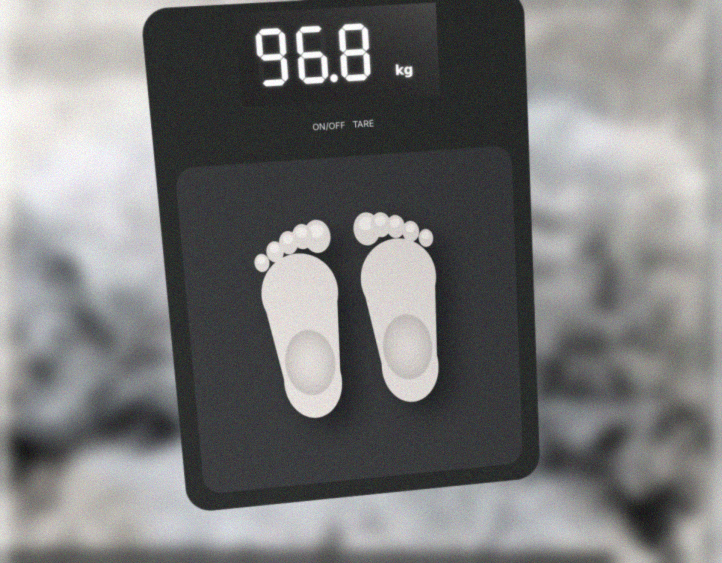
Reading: **96.8** kg
